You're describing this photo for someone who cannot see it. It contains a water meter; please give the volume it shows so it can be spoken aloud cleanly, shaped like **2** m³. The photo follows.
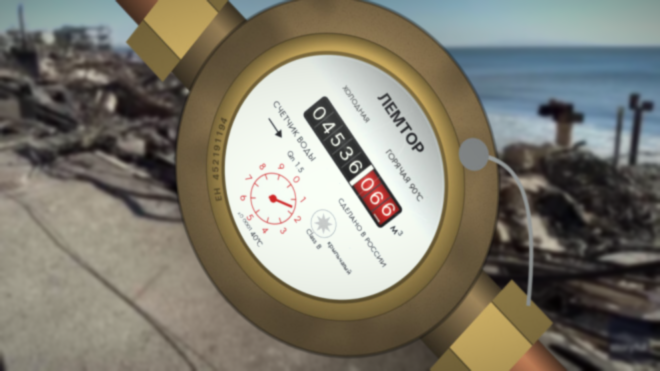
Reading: **4536.0661** m³
